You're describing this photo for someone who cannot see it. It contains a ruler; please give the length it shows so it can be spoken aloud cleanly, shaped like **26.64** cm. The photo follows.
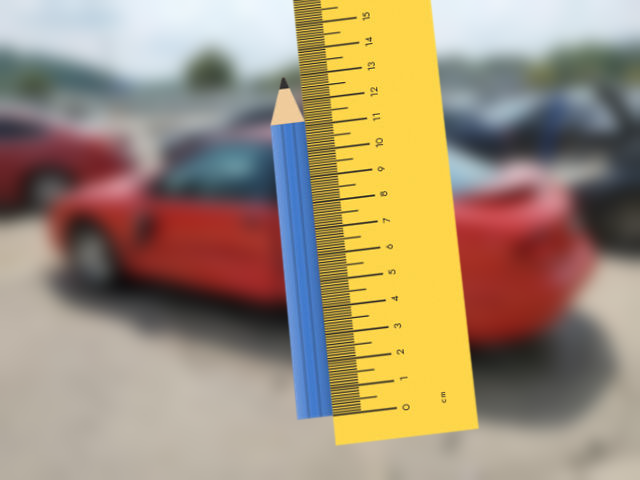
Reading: **13** cm
